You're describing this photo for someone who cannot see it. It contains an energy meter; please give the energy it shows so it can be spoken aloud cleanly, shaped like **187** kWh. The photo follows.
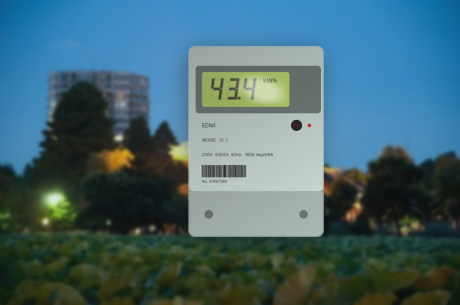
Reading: **43.4** kWh
